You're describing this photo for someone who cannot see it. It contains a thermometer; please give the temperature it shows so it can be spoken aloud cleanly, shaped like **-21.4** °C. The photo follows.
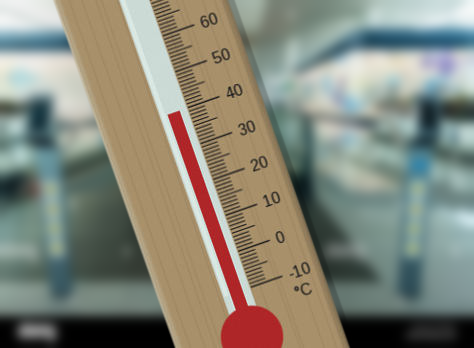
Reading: **40** °C
